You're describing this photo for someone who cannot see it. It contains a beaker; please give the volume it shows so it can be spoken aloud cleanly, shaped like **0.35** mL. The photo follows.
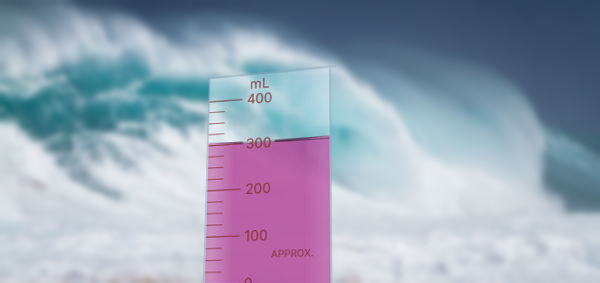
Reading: **300** mL
